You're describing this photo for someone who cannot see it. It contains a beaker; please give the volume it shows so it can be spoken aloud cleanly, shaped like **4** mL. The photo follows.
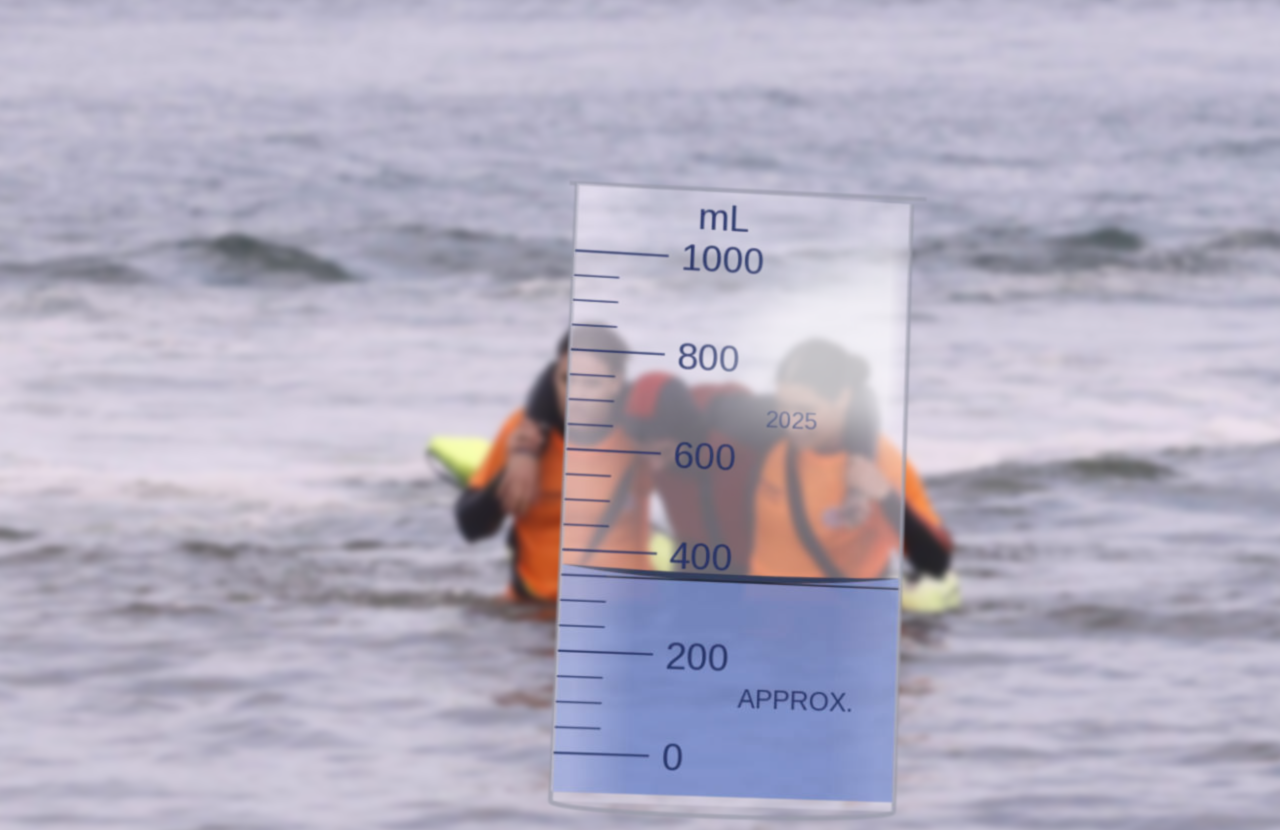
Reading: **350** mL
